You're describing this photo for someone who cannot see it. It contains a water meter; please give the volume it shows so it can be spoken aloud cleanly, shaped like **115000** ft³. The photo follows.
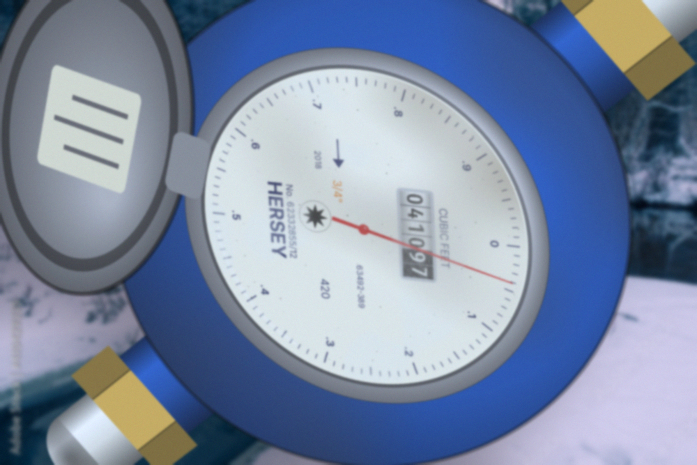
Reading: **41097.04** ft³
